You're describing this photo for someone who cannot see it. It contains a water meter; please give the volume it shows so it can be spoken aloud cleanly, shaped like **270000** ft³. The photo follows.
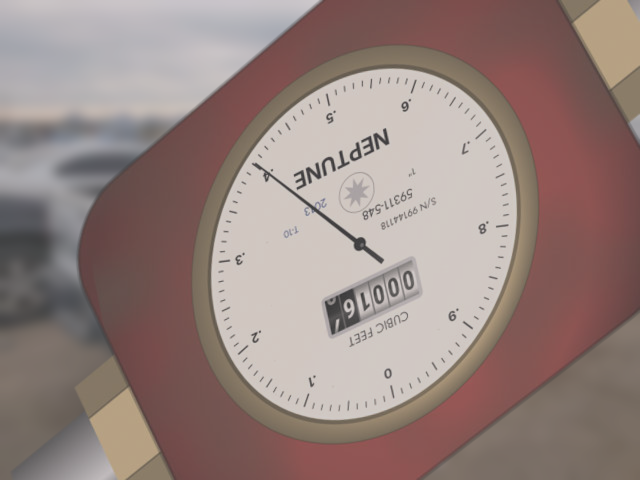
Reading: **167.40** ft³
